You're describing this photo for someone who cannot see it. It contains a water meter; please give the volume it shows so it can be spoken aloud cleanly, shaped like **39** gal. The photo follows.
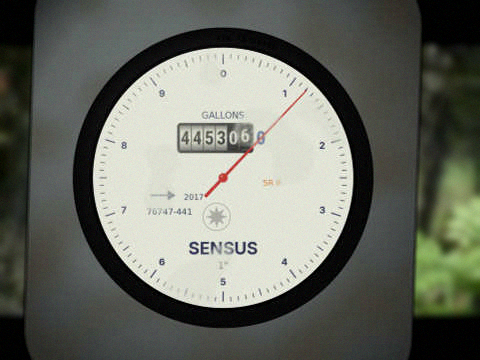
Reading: **4453061.2** gal
